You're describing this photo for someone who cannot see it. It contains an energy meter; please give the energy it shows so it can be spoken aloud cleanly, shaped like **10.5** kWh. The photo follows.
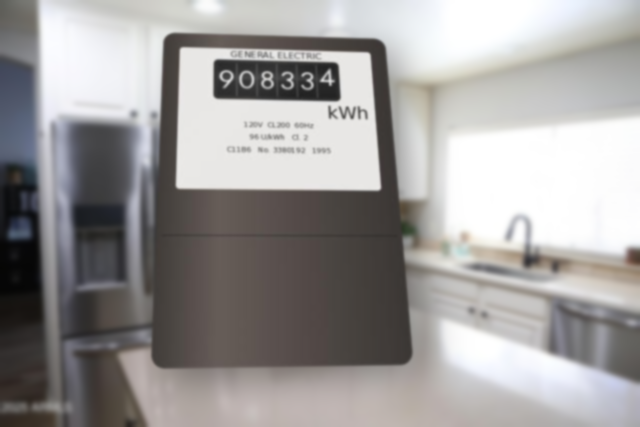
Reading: **908334** kWh
